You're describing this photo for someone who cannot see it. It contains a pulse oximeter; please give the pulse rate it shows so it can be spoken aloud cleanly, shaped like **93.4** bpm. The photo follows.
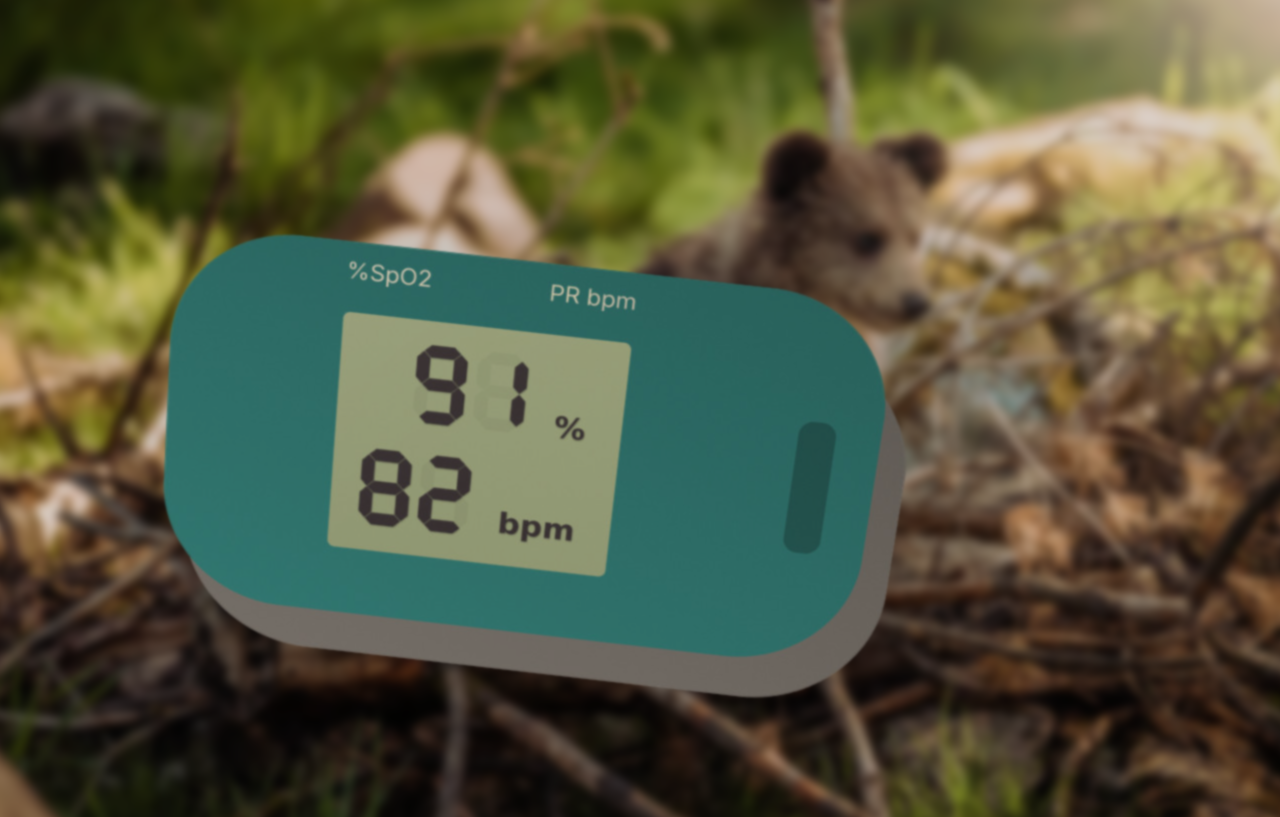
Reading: **82** bpm
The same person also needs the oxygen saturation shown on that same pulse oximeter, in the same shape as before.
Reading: **91** %
